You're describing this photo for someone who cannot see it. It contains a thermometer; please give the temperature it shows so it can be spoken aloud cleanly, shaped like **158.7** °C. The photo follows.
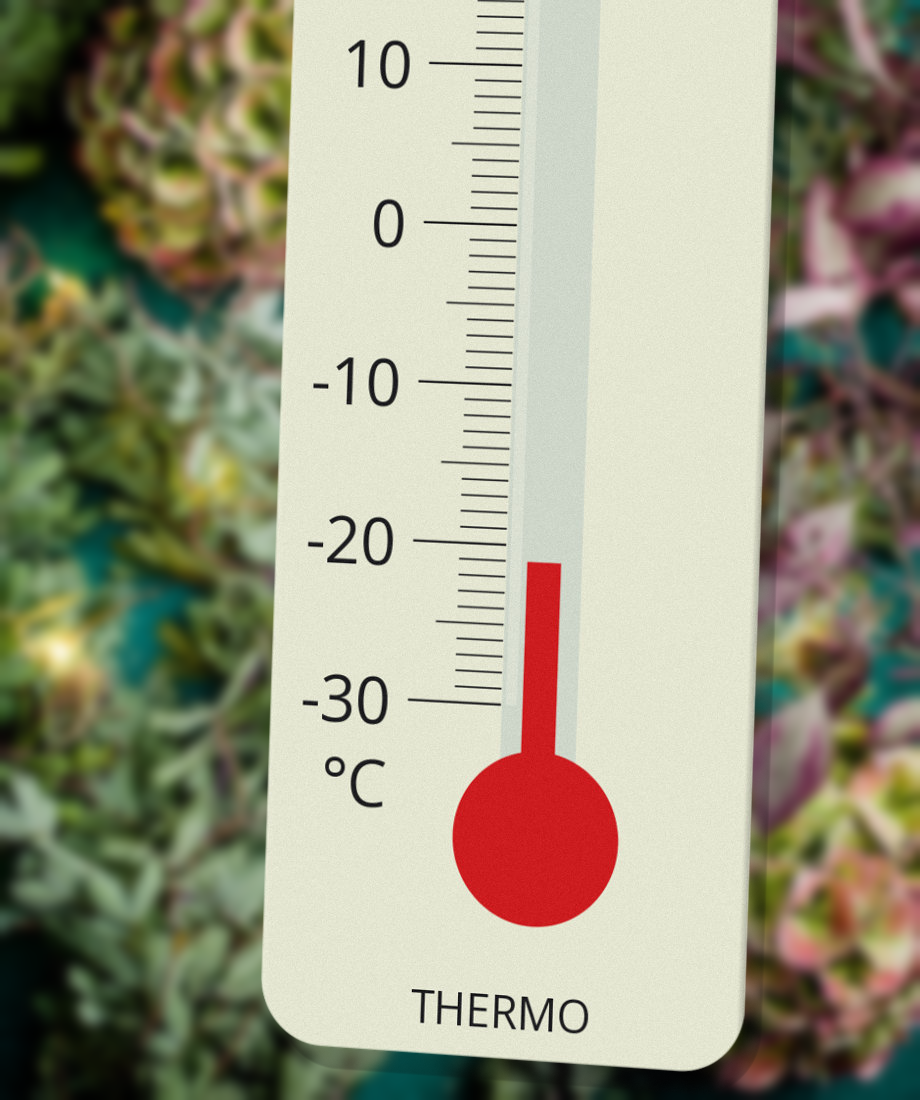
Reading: **-21** °C
